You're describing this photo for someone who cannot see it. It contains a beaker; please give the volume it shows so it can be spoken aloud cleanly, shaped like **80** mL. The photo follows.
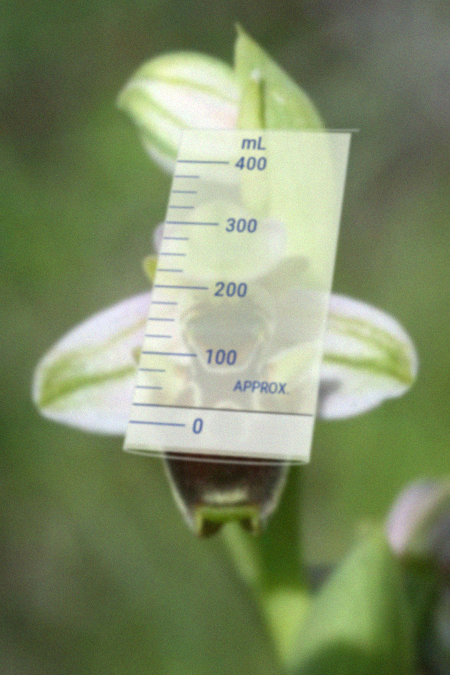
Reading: **25** mL
